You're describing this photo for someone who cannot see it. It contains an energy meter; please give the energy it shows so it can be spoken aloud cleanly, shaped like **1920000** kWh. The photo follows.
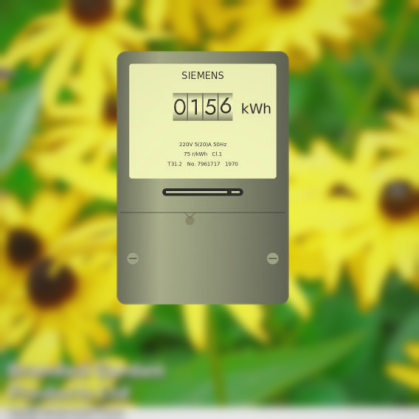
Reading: **156** kWh
